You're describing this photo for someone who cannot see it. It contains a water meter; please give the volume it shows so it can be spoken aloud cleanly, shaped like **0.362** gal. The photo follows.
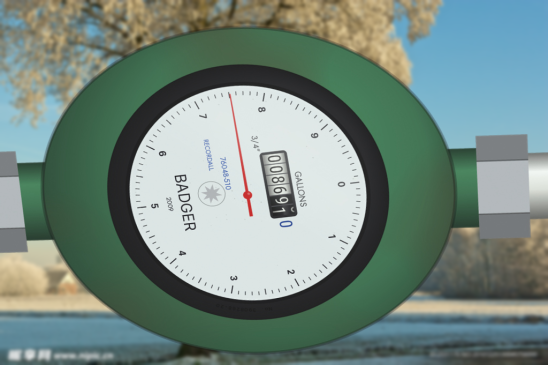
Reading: **86907.5** gal
